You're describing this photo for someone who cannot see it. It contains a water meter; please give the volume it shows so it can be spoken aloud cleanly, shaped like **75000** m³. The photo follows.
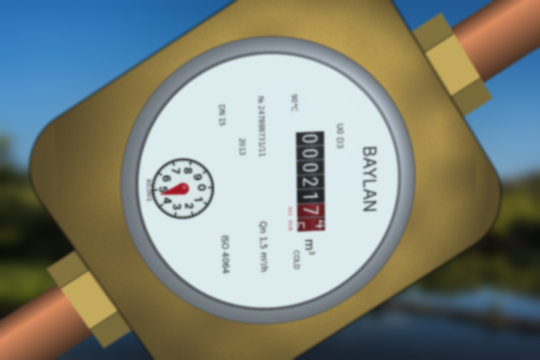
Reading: **21.744** m³
